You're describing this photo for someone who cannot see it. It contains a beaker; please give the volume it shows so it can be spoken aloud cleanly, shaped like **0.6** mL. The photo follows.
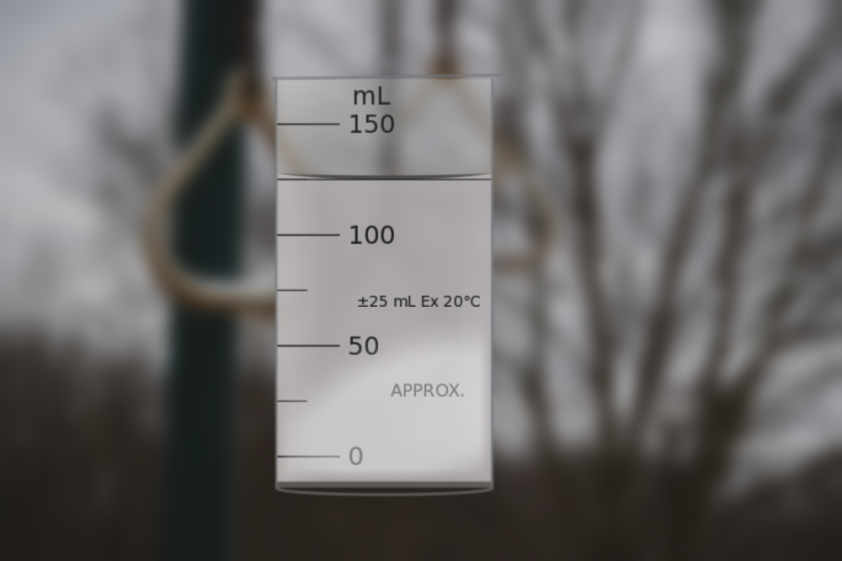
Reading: **125** mL
